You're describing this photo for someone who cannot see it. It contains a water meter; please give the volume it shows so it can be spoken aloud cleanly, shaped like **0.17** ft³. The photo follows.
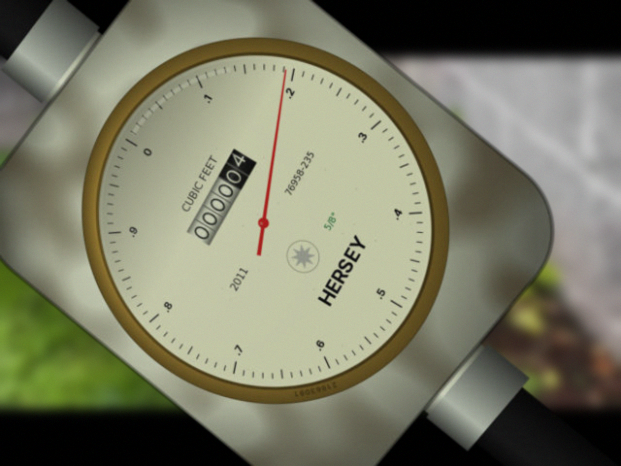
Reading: **4.19** ft³
